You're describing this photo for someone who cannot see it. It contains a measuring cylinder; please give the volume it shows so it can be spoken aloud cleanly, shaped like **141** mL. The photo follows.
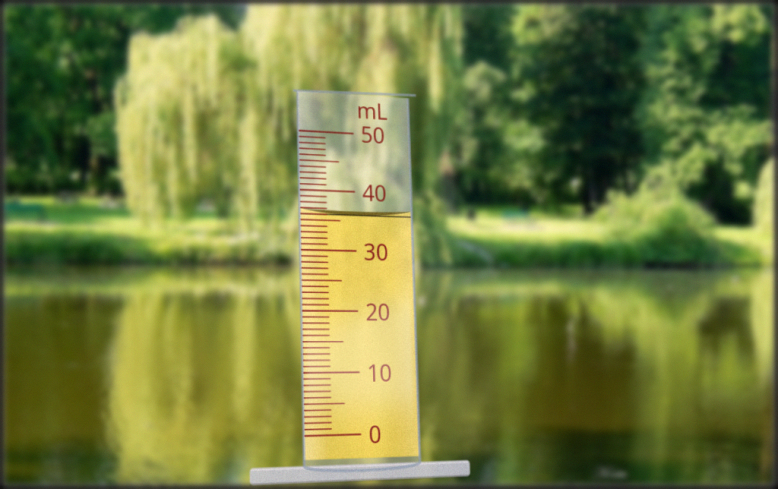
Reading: **36** mL
